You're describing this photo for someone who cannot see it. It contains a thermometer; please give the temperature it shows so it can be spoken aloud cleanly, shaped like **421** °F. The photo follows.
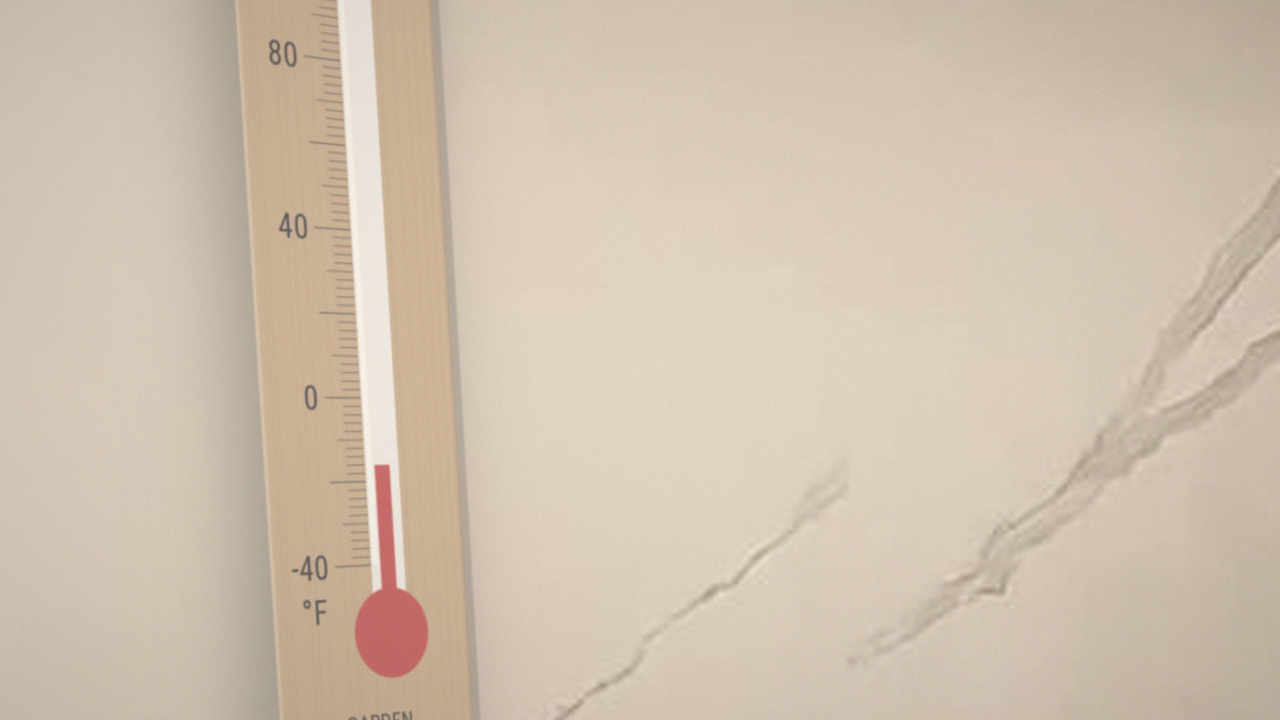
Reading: **-16** °F
